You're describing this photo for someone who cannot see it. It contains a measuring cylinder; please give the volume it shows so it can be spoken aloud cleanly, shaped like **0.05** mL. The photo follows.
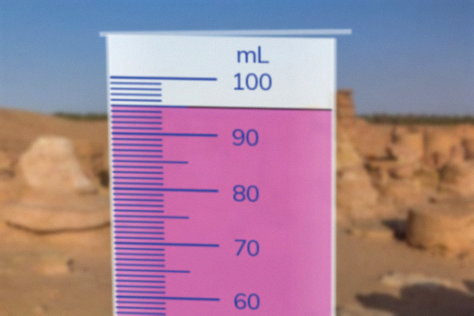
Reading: **95** mL
